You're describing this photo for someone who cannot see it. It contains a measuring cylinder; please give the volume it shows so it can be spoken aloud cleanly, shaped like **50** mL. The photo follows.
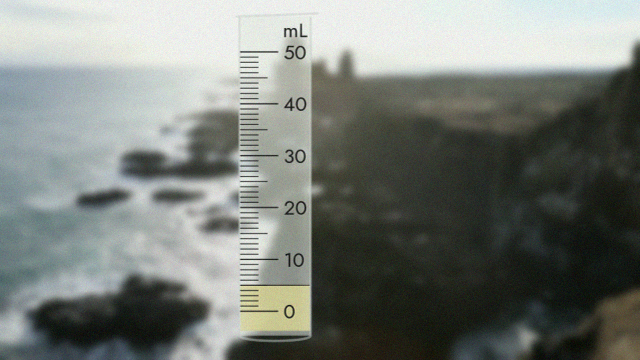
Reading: **5** mL
